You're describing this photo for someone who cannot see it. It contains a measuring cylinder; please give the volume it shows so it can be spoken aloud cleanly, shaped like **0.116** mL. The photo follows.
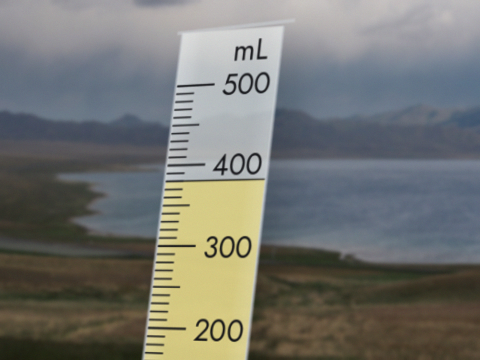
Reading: **380** mL
